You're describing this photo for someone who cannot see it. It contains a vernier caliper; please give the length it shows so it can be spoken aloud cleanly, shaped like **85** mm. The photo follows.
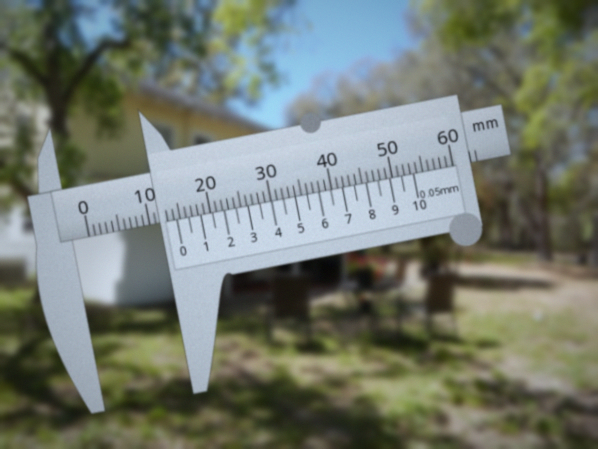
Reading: **14.5** mm
